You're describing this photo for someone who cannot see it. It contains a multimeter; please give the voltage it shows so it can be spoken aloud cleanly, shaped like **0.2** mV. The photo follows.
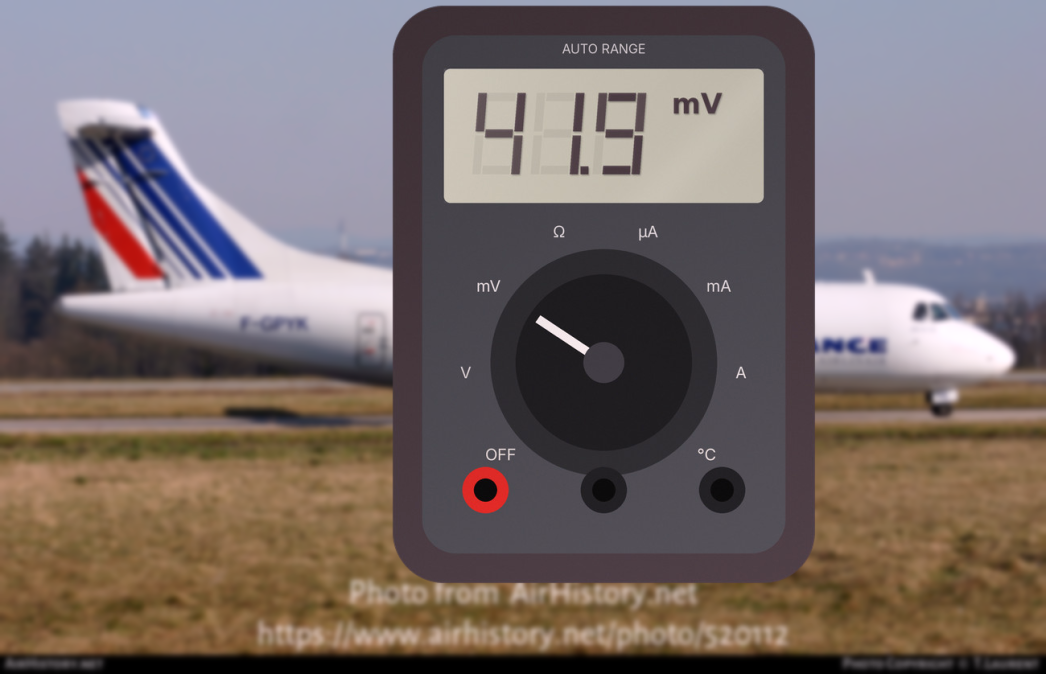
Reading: **41.9** mV
